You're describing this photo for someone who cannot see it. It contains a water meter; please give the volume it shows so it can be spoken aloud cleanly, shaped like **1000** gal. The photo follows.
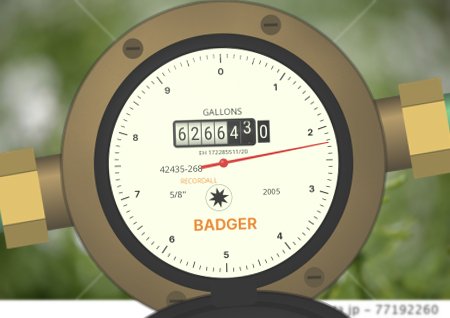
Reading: **6266432.2** gal
